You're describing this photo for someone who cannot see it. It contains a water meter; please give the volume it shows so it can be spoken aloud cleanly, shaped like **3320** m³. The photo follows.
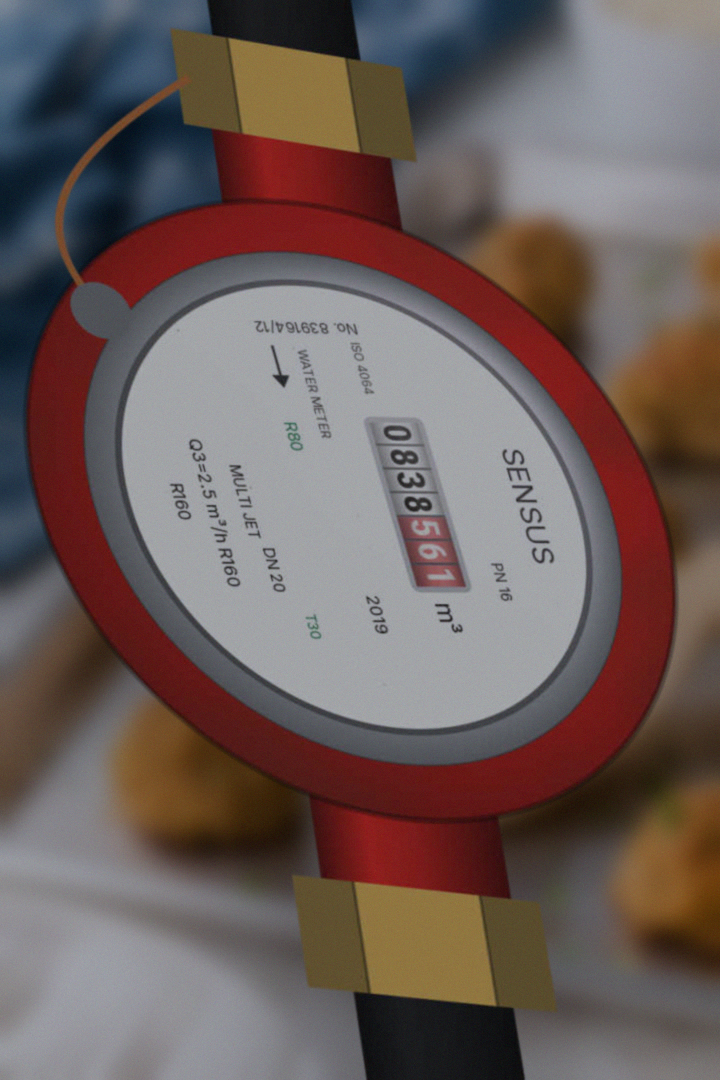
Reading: **838.561** m³
